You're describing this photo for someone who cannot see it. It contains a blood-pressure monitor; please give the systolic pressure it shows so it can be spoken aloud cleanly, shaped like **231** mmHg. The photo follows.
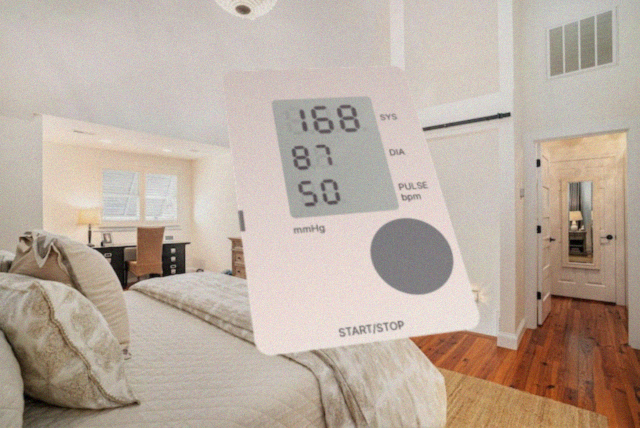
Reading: **168** mmHg
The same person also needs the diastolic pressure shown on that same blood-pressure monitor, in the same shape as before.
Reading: **87** mmHg
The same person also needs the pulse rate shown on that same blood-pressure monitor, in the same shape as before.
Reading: **50** bpm
